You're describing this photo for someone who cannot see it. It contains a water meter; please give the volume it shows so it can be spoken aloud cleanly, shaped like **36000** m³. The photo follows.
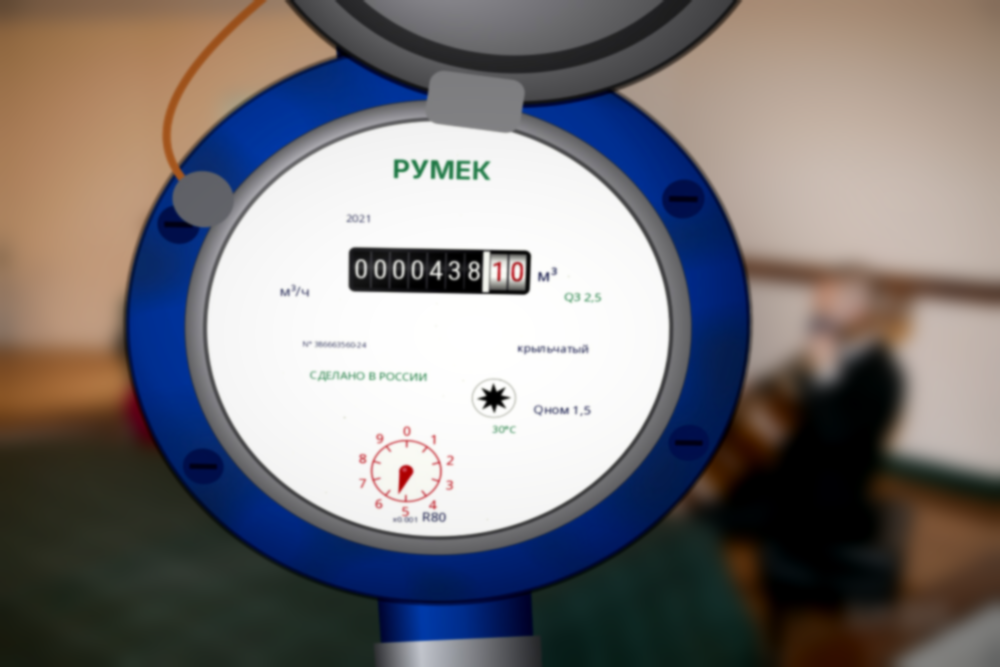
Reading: **438.105** m³
